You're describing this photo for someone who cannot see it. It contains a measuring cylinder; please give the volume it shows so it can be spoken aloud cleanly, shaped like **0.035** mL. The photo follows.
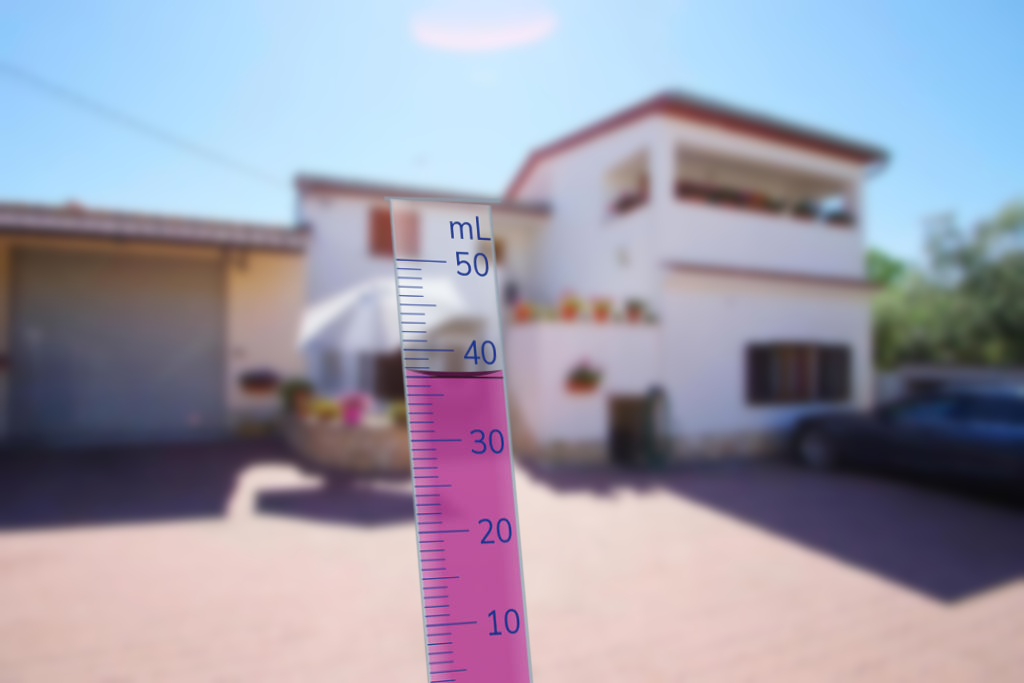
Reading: **37** mL
